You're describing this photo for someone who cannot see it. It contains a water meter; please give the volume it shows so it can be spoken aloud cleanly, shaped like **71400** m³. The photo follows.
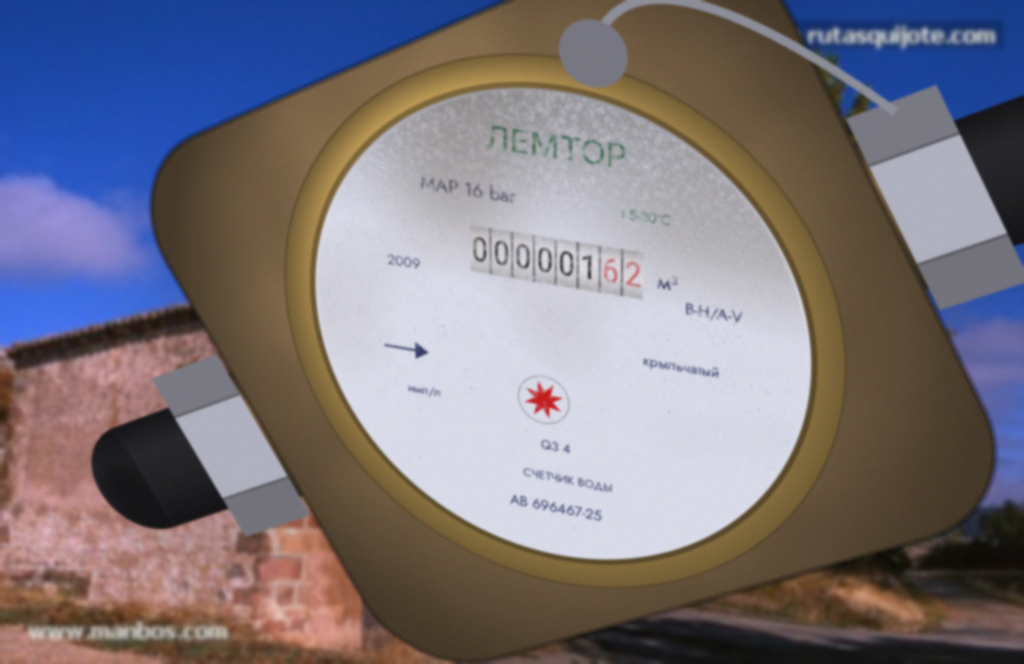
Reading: **1.62** m³
